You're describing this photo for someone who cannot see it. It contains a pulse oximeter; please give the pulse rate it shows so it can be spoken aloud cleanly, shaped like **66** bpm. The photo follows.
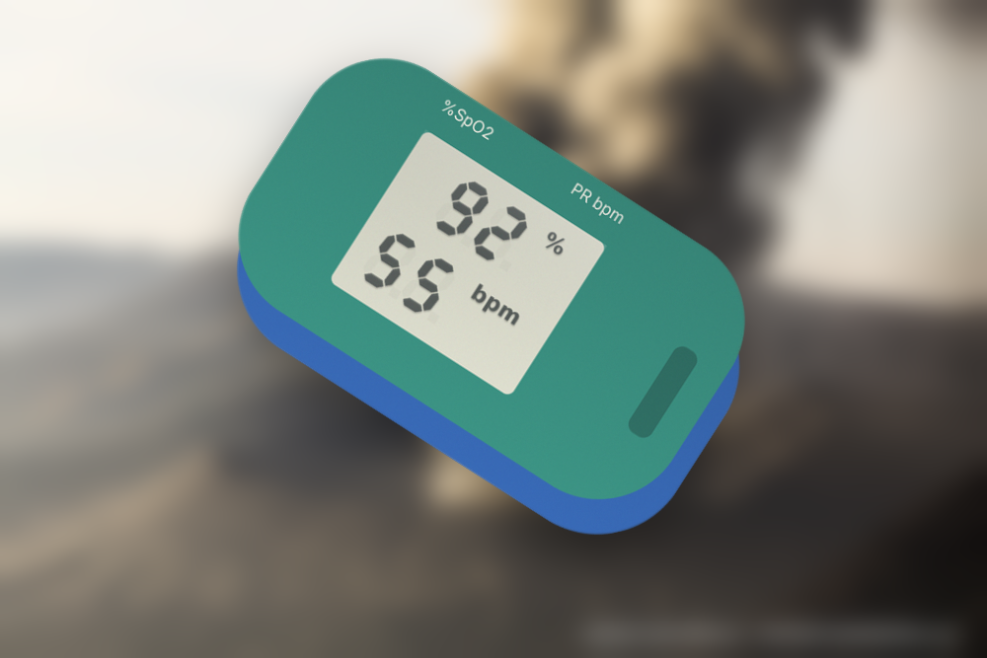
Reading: **55** bpm
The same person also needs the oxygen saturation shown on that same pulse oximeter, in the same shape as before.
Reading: **92** %
